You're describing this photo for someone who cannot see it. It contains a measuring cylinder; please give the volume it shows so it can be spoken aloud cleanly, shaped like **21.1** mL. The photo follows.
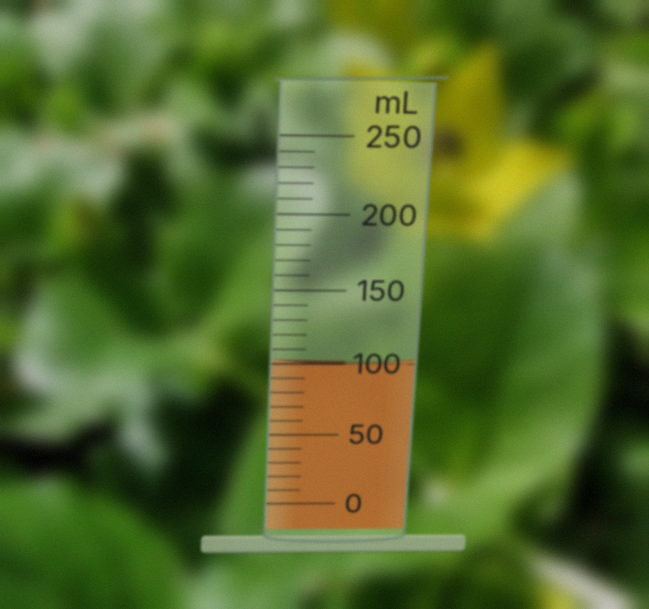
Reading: **100** mL
